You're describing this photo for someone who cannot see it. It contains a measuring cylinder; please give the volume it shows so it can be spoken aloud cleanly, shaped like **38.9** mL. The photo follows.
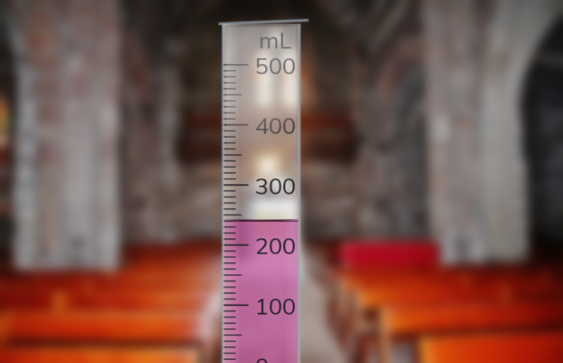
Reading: **240** mL
